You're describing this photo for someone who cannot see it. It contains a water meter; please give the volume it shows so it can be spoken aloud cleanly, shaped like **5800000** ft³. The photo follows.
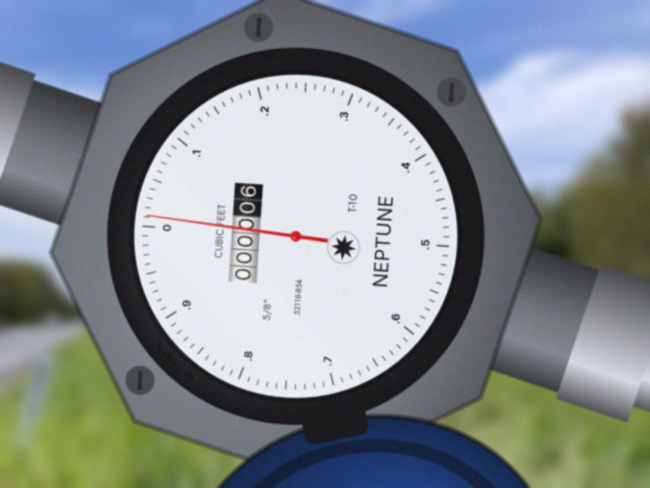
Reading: **6.01** ft³
